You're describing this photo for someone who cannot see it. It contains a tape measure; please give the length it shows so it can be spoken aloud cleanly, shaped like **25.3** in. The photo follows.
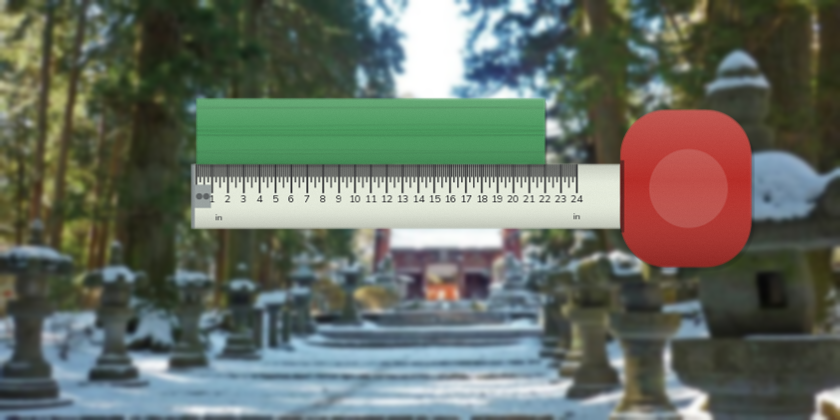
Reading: **22** in
